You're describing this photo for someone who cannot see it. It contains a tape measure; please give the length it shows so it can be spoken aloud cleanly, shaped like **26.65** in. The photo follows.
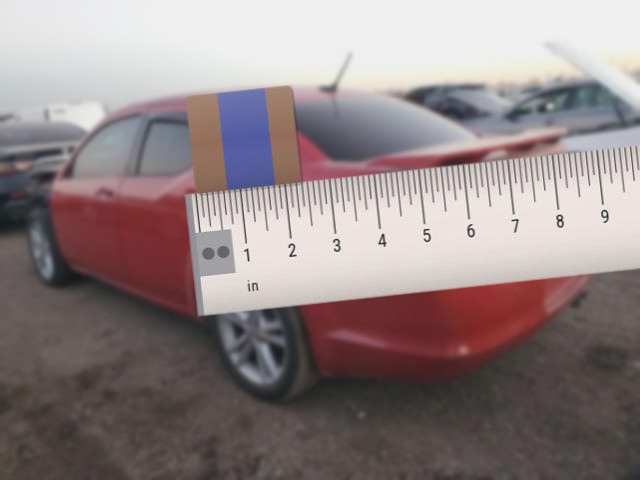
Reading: **2.375** in
